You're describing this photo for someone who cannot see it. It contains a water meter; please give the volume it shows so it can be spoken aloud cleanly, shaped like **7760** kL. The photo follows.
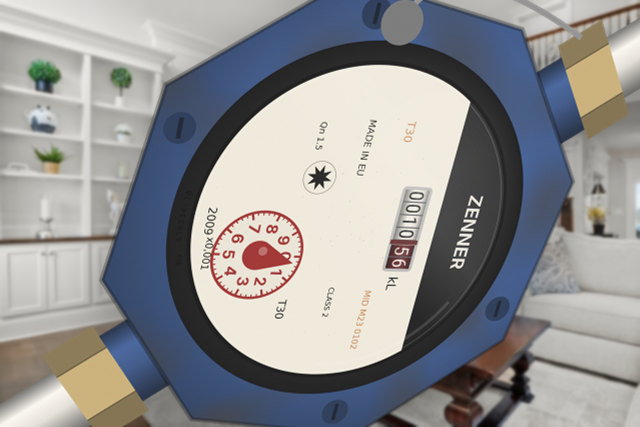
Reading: **10.560** kL
